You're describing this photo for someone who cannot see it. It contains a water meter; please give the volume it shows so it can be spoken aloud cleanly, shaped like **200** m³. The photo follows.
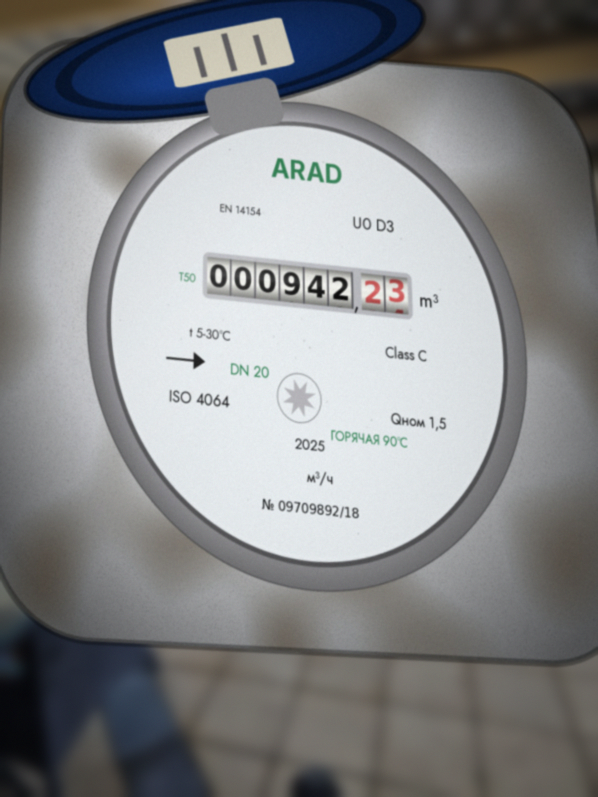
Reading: **942.23** m³
